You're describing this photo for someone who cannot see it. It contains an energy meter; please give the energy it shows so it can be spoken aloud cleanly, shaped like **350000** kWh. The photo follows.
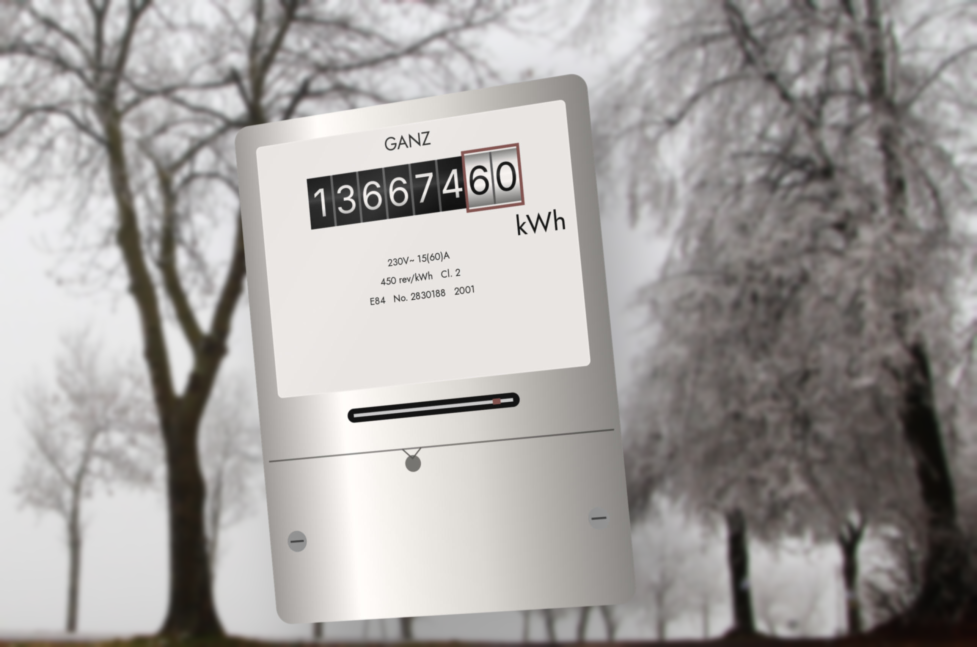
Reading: **136674.60** kWh
